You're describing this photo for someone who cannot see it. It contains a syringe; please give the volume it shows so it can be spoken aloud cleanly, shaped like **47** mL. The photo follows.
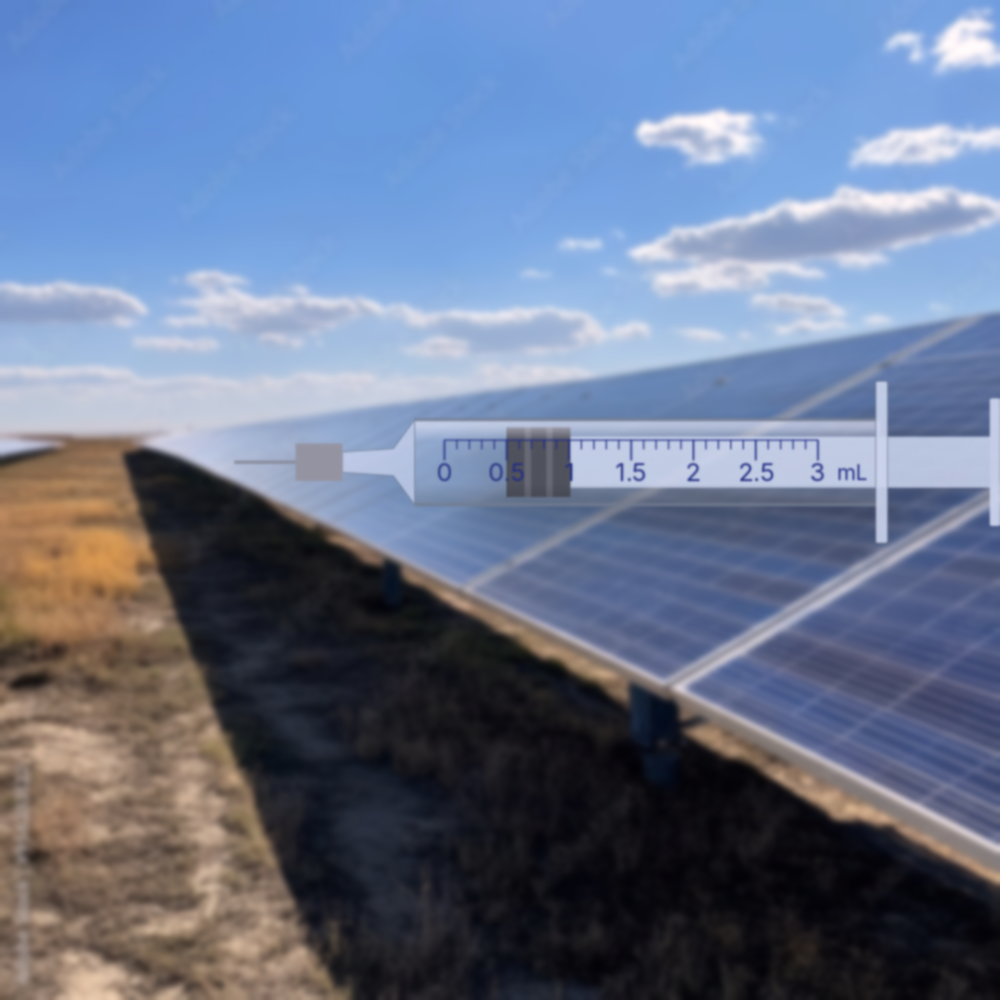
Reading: **0.5** mL
